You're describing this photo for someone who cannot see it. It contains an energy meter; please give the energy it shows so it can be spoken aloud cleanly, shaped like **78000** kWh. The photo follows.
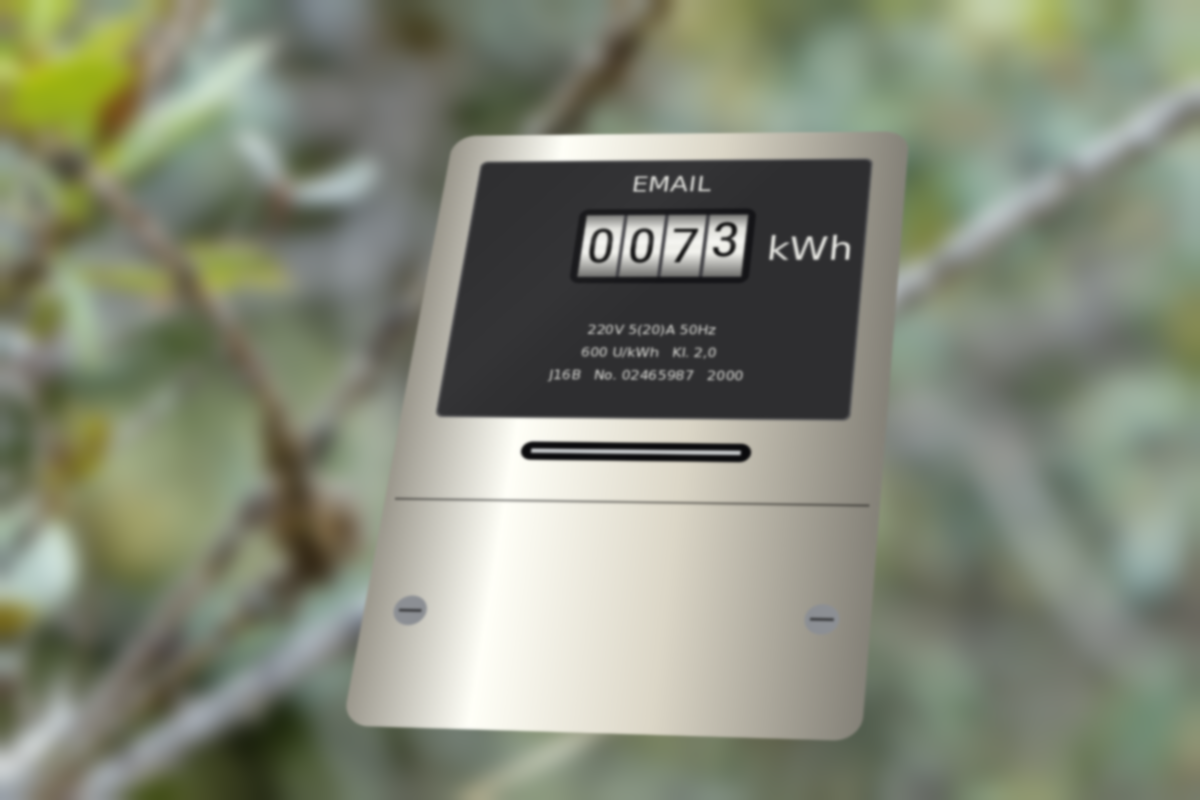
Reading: **73** kWh
